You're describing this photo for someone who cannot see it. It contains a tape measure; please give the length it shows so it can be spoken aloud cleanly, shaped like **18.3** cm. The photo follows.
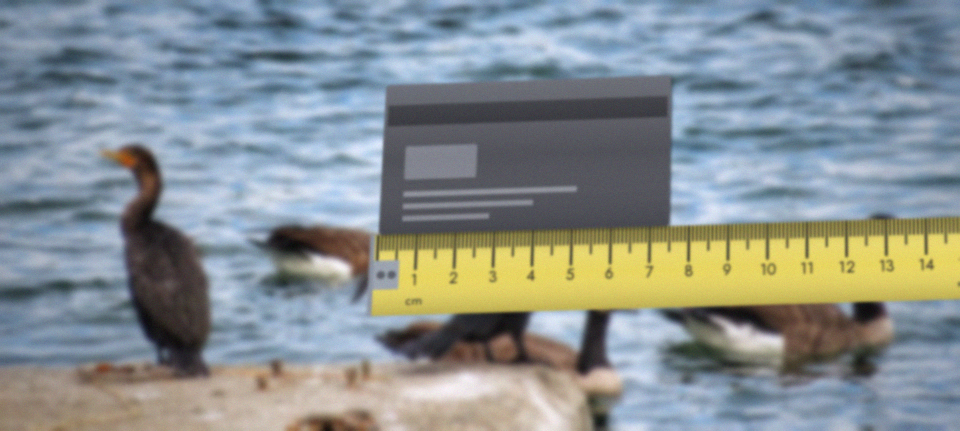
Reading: **7.5** cm
